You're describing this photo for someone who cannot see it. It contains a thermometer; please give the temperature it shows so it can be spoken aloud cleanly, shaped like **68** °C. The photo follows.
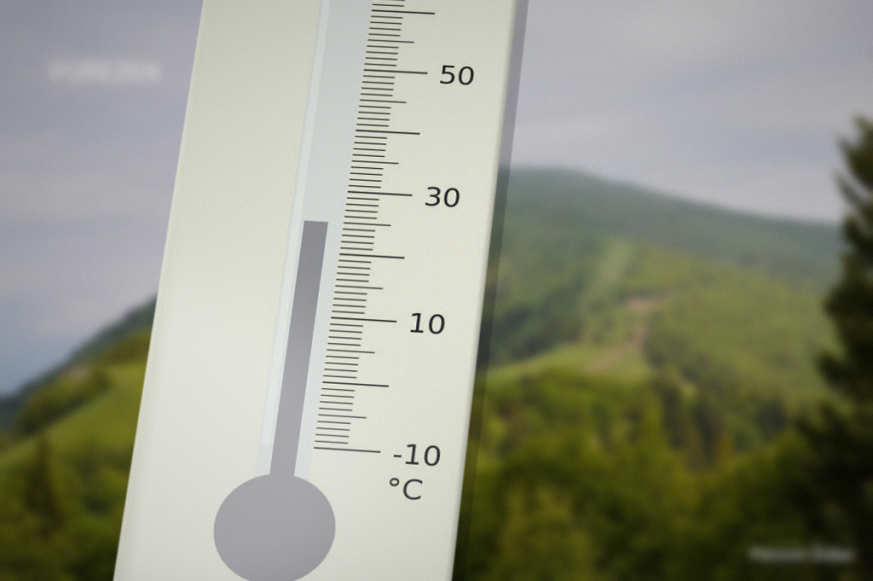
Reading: **25** °C
